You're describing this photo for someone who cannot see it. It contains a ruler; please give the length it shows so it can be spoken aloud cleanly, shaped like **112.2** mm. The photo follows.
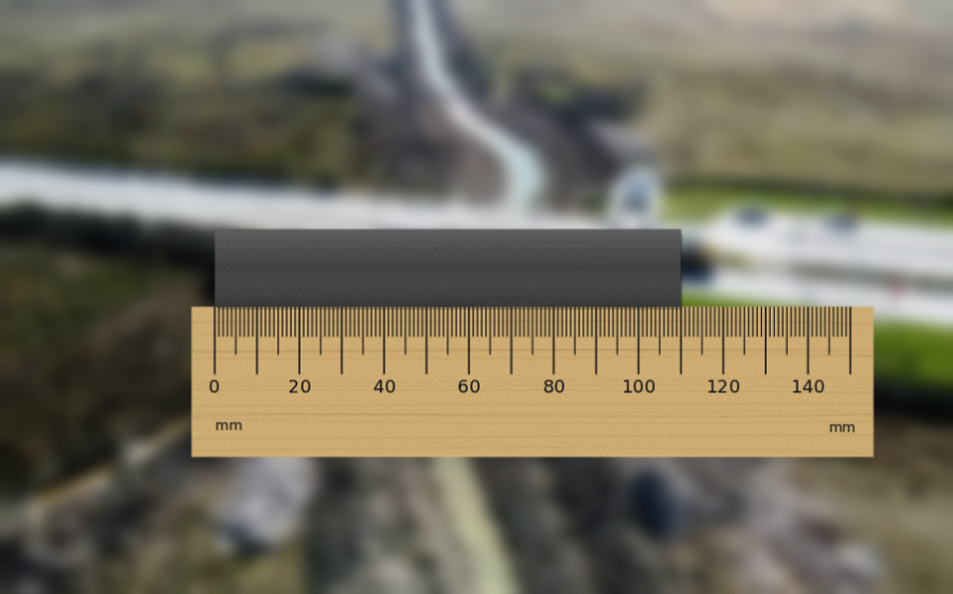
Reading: **110** mm
